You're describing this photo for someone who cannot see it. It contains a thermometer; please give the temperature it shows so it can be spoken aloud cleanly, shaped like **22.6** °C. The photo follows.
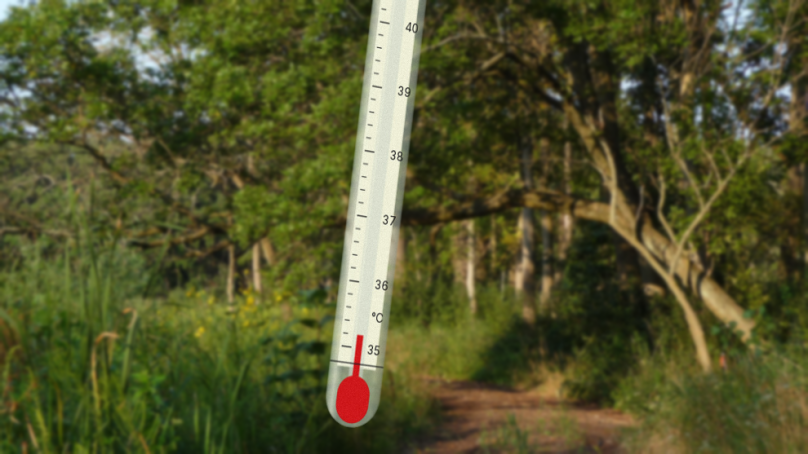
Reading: **35.2** °C
